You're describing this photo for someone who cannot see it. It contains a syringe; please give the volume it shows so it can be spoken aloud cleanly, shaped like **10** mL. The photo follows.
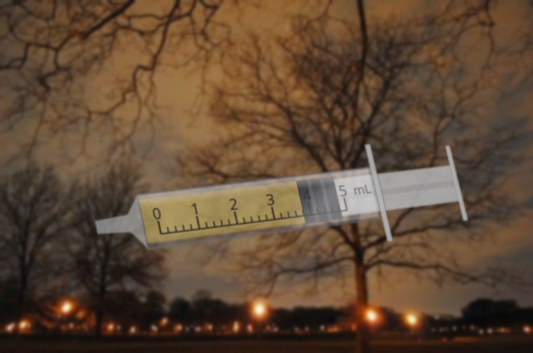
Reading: **3.8** mL
